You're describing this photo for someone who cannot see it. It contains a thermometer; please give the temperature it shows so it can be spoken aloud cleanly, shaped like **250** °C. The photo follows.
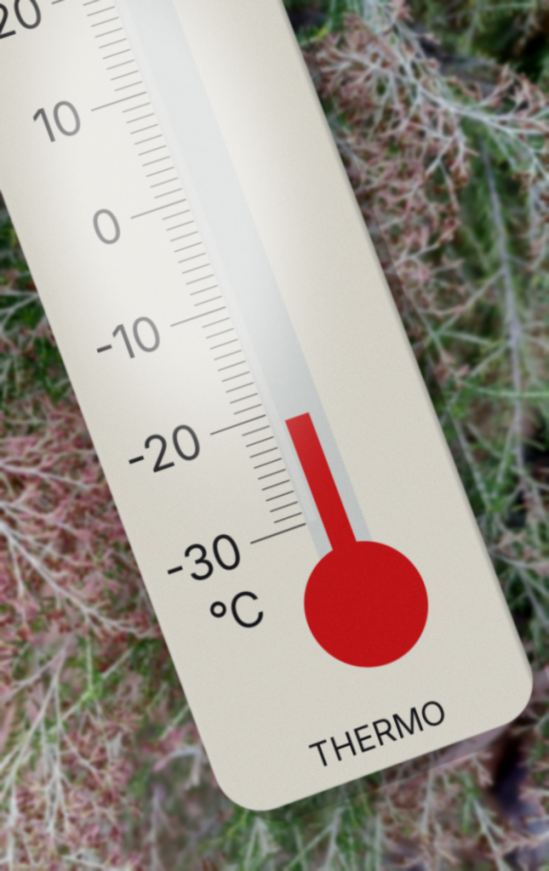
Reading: **-21** °C
